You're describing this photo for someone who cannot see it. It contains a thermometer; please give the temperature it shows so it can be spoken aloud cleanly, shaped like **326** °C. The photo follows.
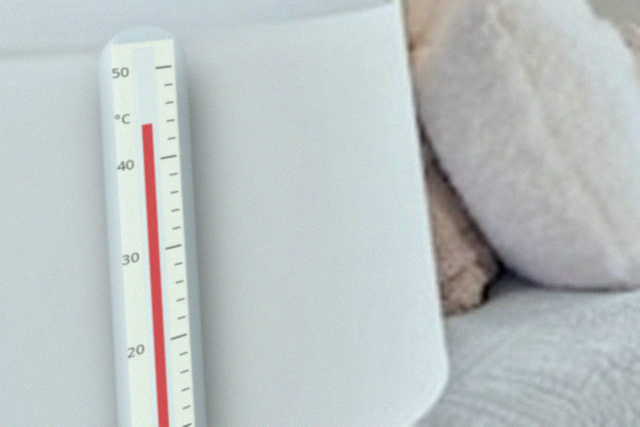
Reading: **44** °C
